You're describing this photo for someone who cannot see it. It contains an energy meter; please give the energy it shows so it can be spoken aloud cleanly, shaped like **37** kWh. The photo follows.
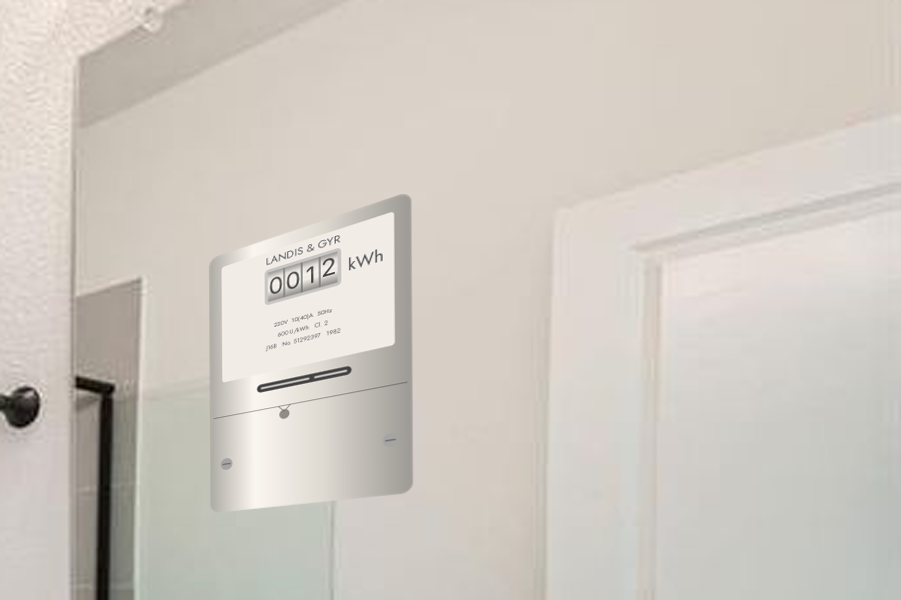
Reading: **12** kWh
